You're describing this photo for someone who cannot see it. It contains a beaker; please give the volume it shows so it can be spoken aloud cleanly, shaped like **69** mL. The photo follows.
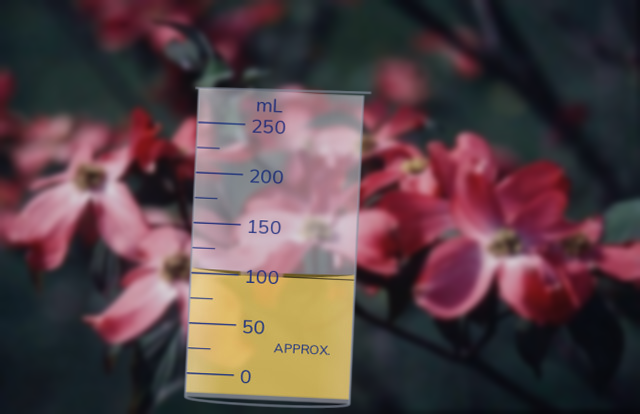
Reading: **100** mL
